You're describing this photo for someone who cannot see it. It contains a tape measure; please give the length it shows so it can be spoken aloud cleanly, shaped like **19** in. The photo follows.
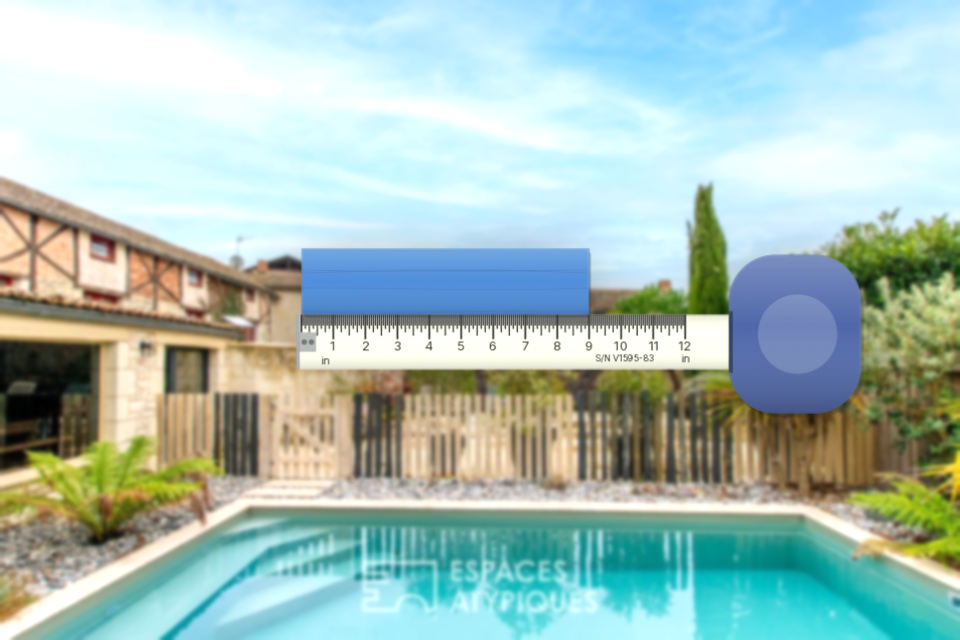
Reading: **9** in
